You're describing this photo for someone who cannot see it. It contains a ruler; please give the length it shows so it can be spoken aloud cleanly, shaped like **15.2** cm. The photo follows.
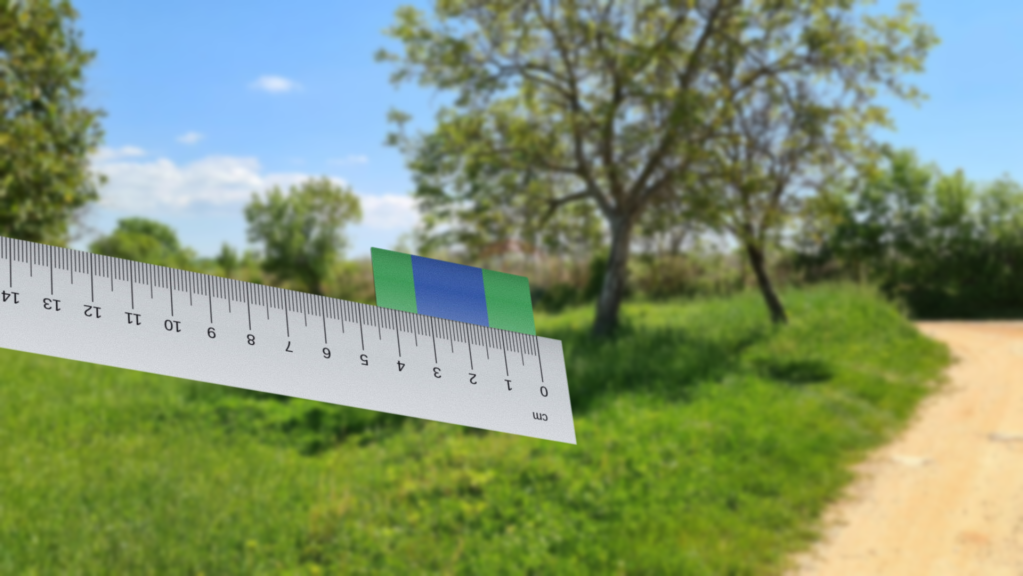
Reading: **4.5** cm
